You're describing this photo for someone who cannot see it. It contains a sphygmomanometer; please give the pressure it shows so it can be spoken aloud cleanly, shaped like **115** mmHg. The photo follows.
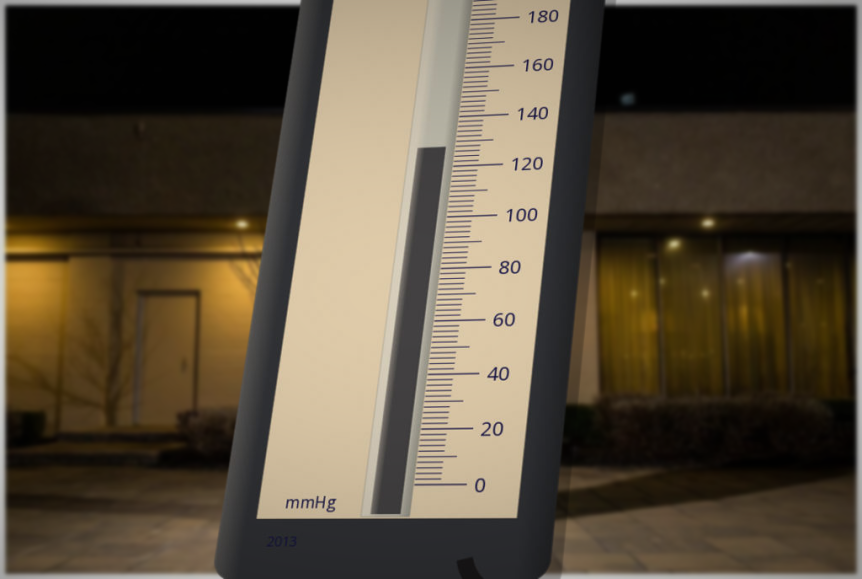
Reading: **128** mmHg
